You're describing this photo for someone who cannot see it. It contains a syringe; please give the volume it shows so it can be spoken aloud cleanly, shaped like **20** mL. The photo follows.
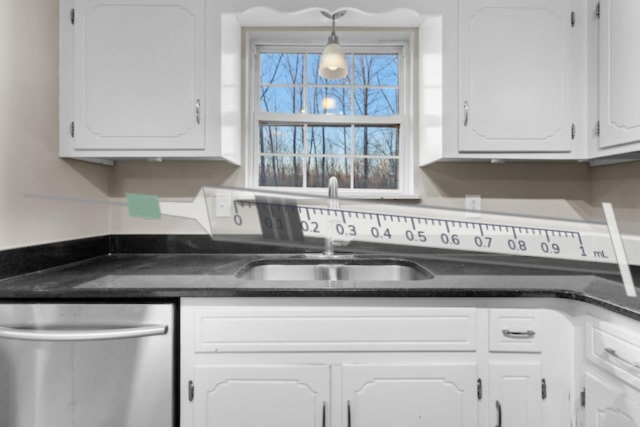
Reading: **0.06** mL
